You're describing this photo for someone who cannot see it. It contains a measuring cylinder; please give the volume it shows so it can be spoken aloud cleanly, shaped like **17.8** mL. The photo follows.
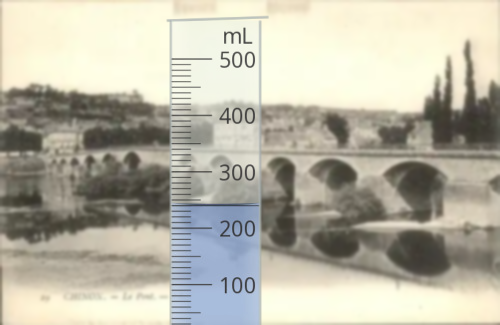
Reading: **240** mL
